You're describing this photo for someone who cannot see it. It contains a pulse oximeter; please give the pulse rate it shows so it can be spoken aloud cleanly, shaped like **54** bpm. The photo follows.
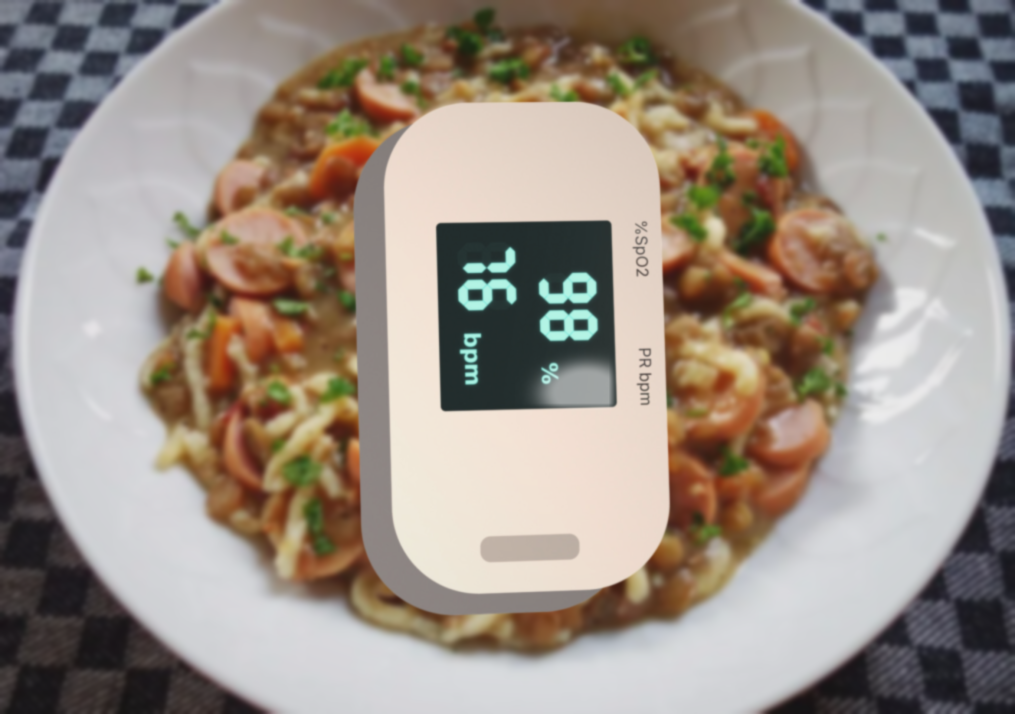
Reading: **76** bpm
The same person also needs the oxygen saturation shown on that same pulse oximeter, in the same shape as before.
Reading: **98** %
